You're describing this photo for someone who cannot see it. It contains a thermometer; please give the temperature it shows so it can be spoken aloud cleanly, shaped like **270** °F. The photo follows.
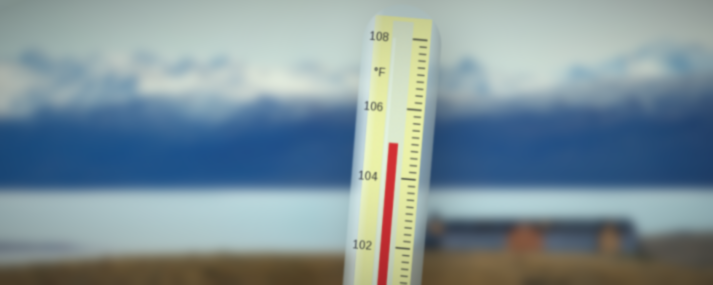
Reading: **105** °F
